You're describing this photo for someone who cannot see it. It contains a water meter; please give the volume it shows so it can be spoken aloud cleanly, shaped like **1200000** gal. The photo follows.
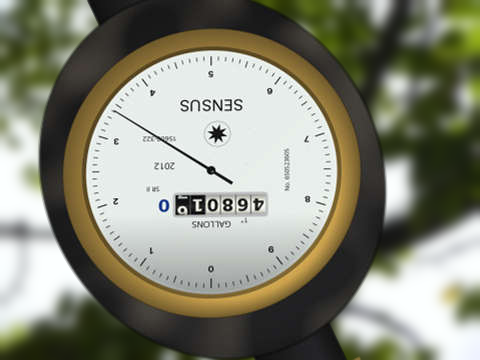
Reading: **4680163.4** gal
